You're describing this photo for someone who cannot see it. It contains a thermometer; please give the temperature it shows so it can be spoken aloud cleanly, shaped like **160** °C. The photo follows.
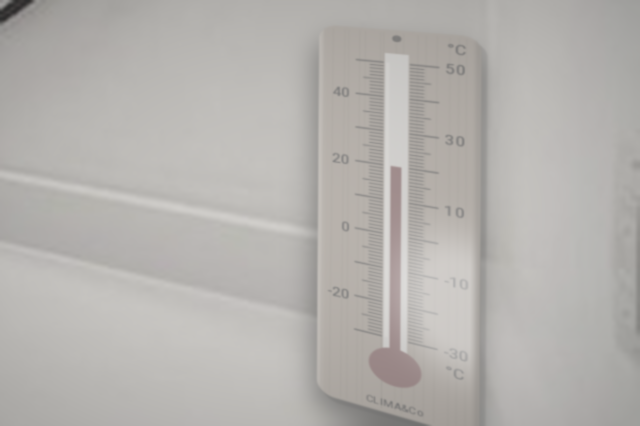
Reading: **20** °C
